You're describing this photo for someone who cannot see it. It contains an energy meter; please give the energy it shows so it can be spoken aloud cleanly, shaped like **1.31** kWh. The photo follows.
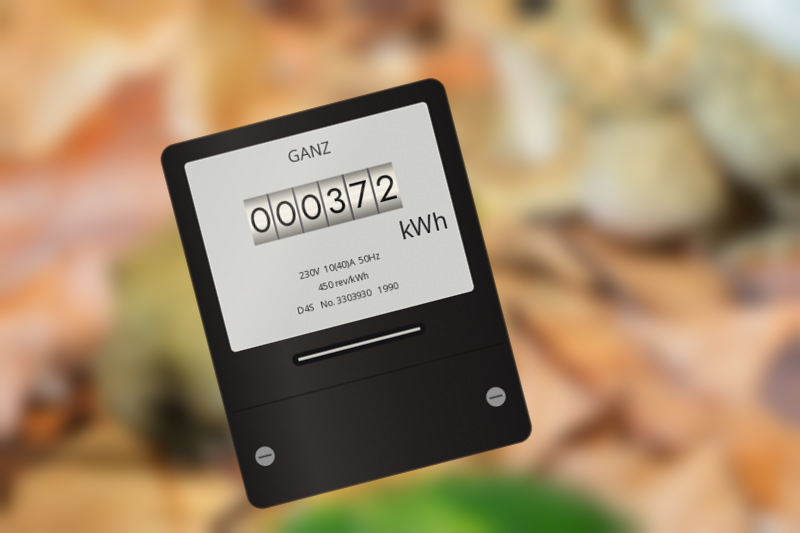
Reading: **372** kWh
